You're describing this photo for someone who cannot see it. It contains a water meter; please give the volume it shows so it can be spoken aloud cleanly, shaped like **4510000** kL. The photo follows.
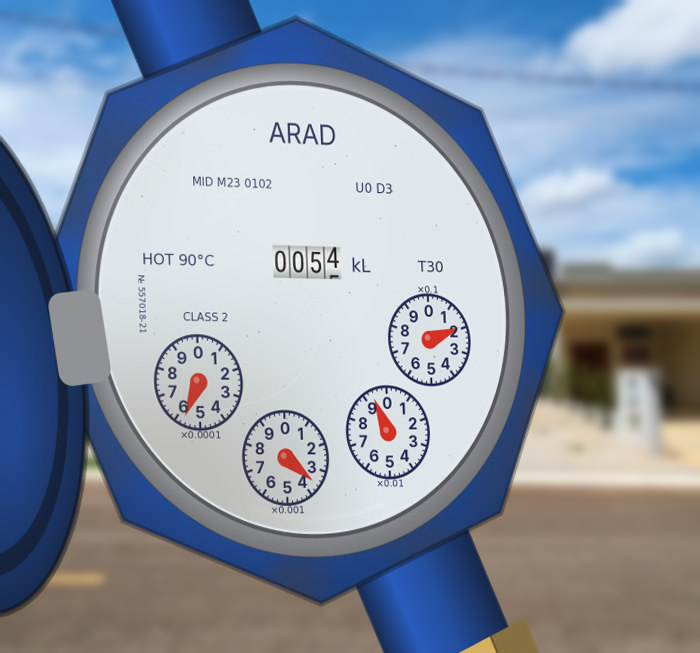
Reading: **54.1935** kL
